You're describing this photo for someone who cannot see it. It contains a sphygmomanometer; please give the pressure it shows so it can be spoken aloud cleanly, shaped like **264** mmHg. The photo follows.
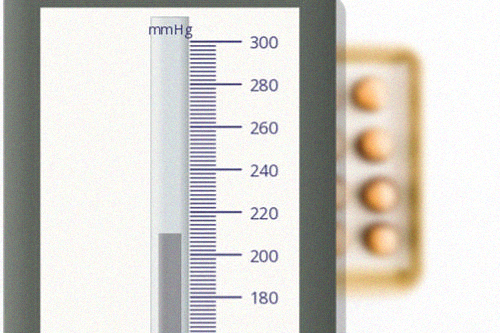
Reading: **210** mmHg
